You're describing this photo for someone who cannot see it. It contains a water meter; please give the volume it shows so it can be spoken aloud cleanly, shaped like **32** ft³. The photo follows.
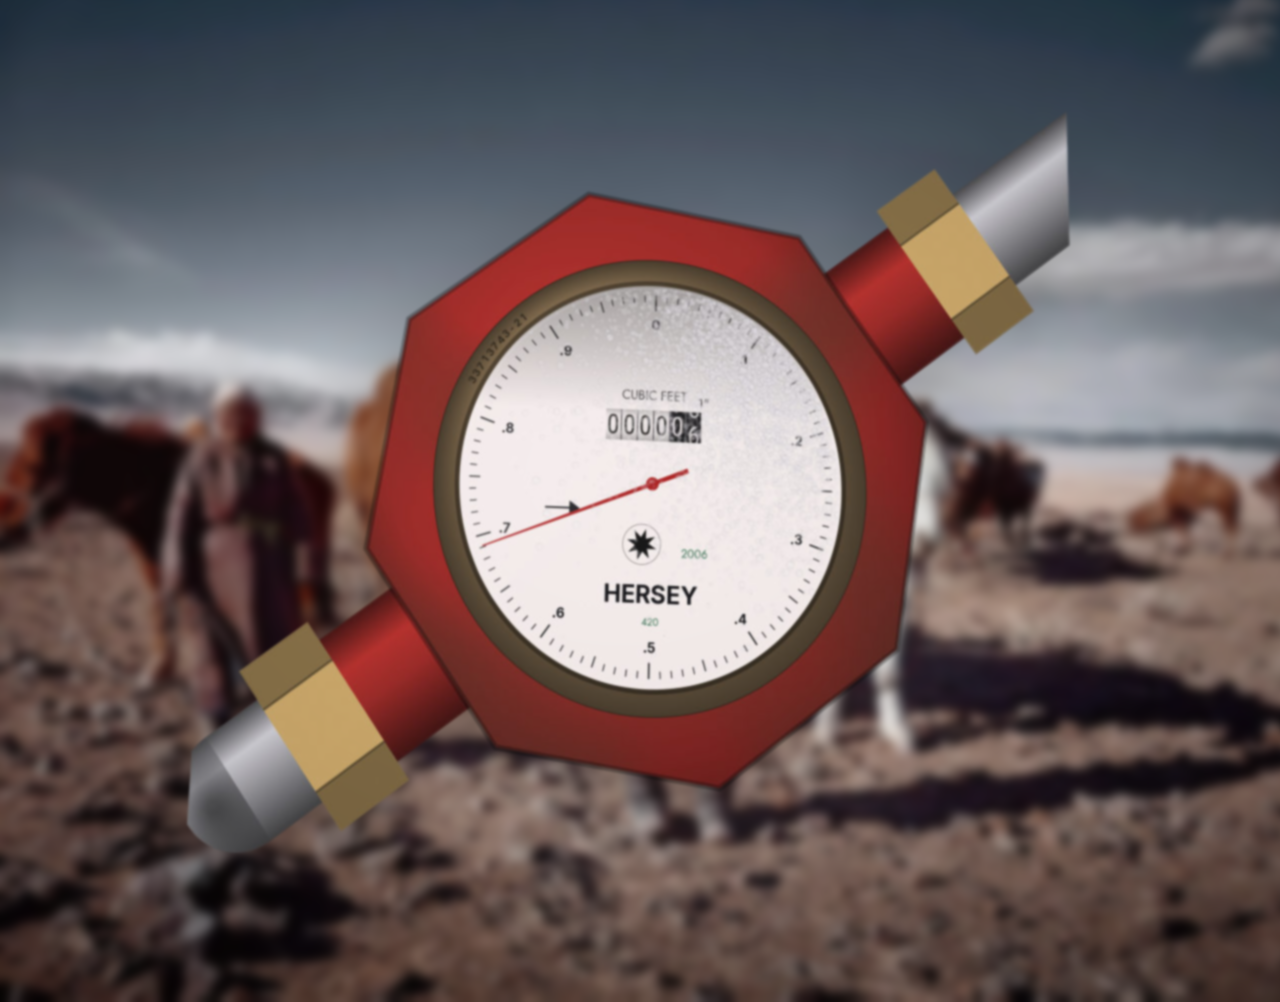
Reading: **5.69** ft³
